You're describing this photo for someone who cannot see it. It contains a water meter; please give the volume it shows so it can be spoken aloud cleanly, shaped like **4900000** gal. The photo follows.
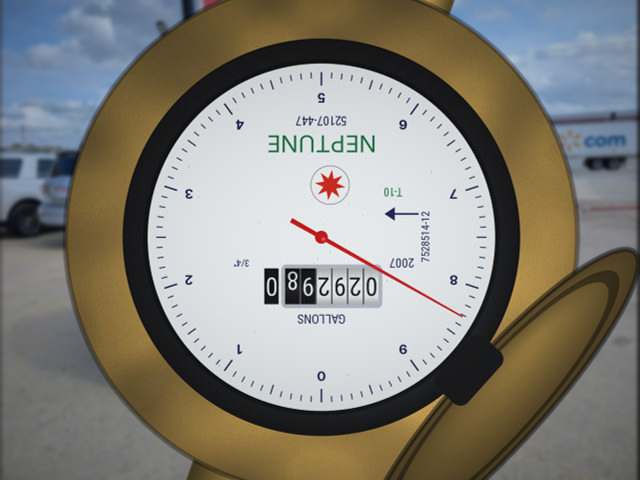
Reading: **292978.3** gal
